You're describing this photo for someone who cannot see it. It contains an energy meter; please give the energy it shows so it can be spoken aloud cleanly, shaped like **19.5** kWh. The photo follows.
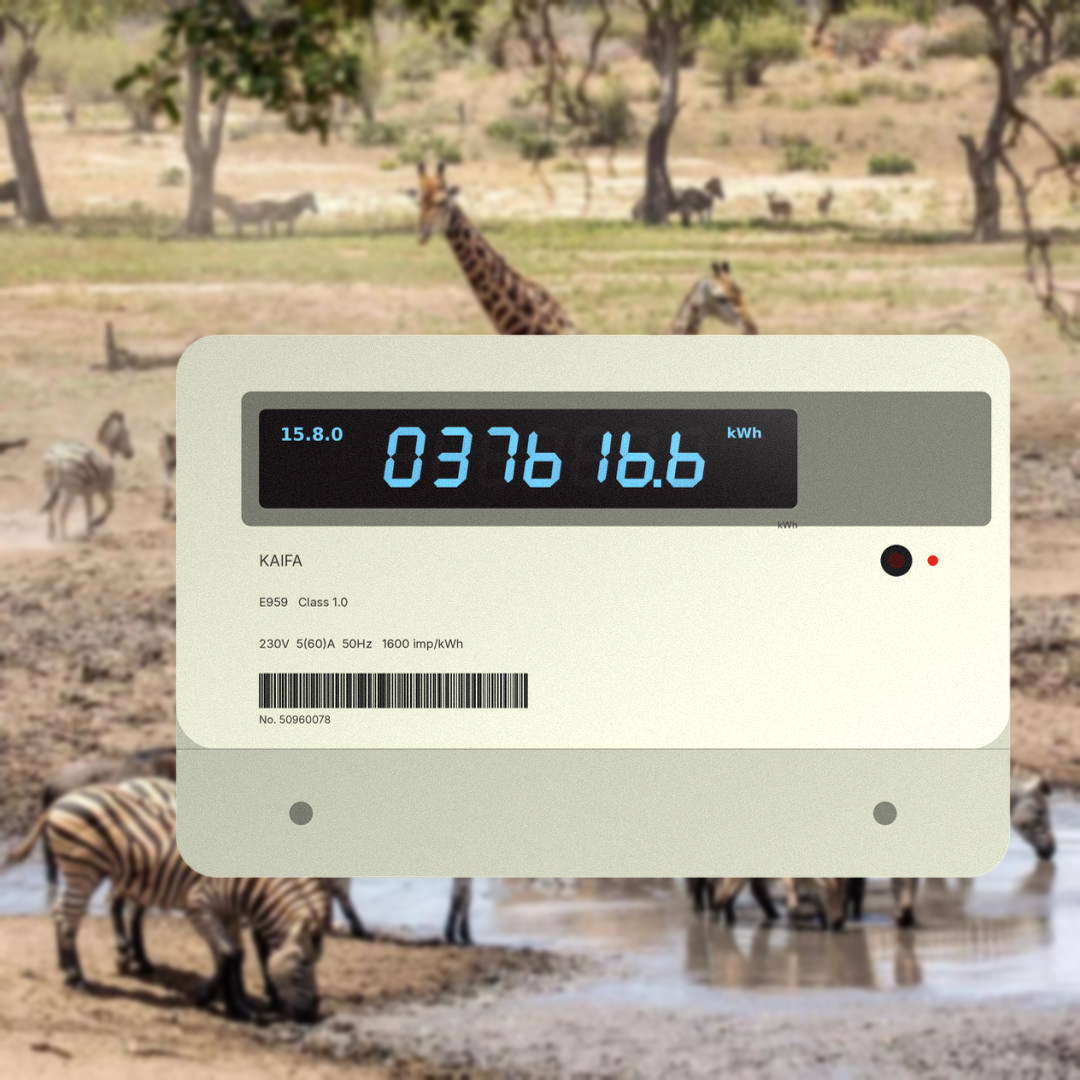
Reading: **37616.6** kWh
